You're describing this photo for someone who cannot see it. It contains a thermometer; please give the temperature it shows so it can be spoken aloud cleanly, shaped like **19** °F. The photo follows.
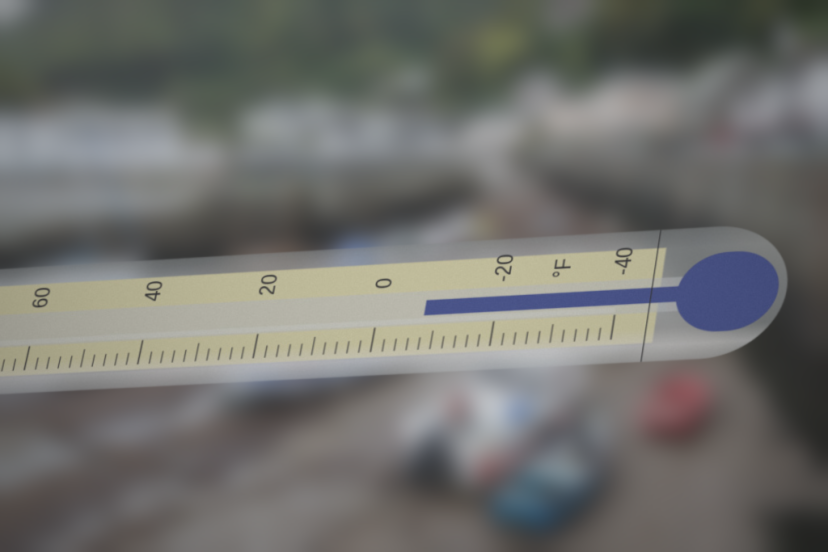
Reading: **-8** °F
